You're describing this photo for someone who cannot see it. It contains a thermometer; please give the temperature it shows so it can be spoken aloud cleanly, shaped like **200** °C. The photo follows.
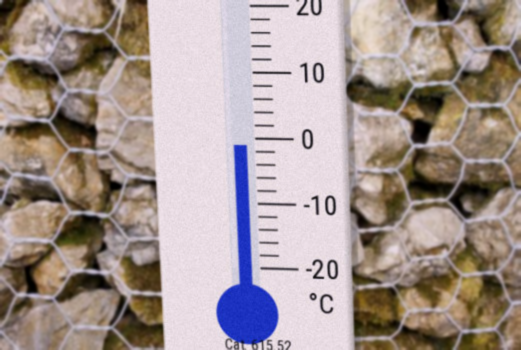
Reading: **-1** °C
